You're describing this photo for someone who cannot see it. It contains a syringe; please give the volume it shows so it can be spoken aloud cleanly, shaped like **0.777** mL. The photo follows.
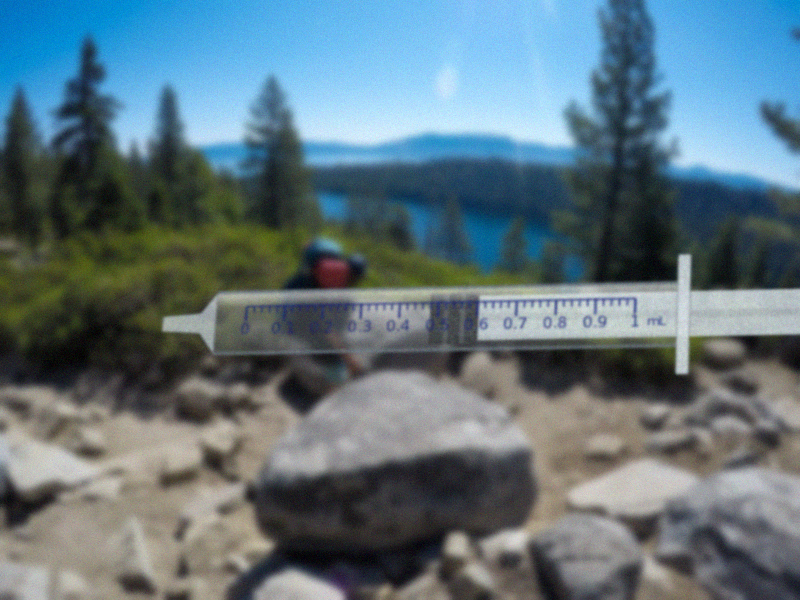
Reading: **0.48** mL
